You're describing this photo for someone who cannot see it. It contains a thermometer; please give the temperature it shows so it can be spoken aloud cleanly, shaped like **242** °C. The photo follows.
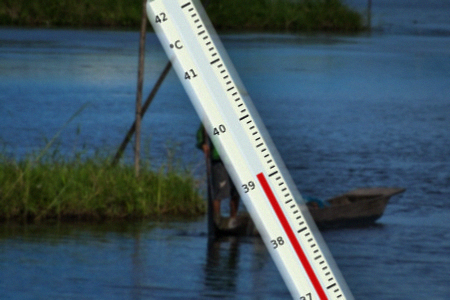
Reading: **39.1** °C
